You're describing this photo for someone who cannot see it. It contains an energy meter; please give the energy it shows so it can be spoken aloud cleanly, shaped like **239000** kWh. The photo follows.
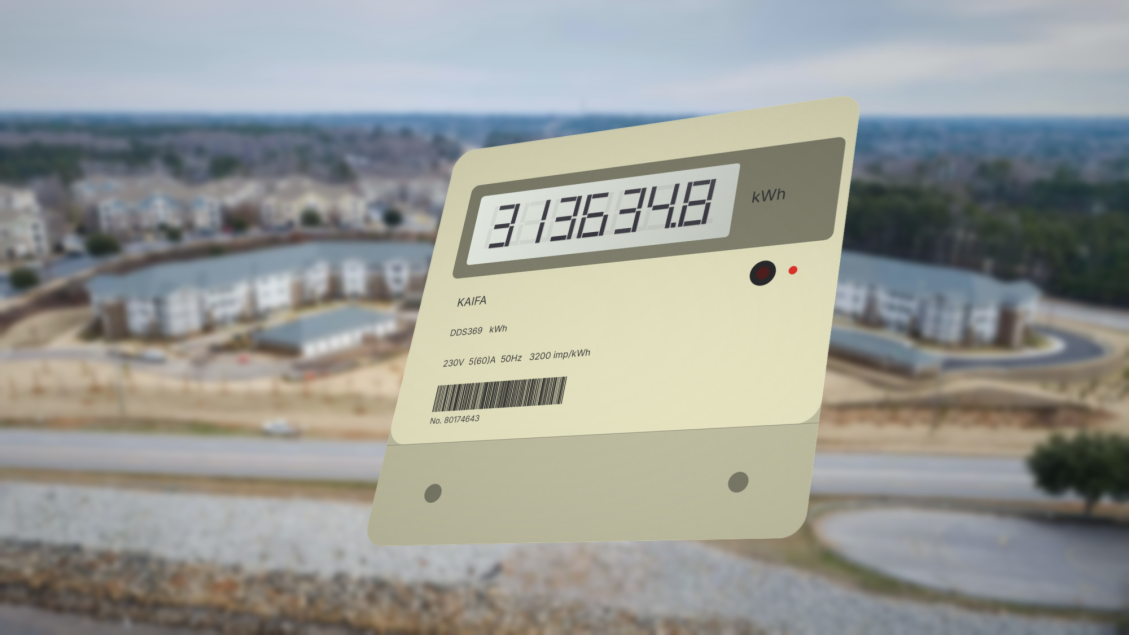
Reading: **313634.8** kWh
